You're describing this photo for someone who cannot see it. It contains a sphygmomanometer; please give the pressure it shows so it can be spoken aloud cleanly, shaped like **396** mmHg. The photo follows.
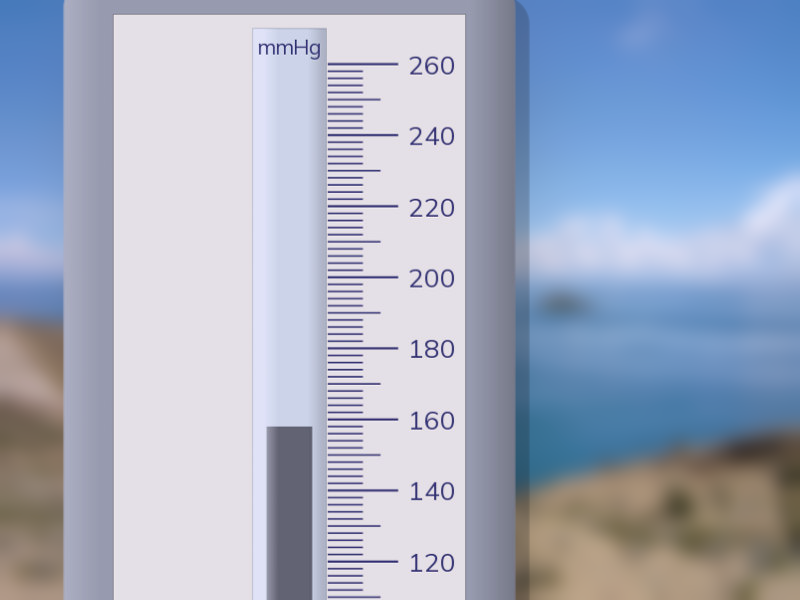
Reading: **158** mmHg
